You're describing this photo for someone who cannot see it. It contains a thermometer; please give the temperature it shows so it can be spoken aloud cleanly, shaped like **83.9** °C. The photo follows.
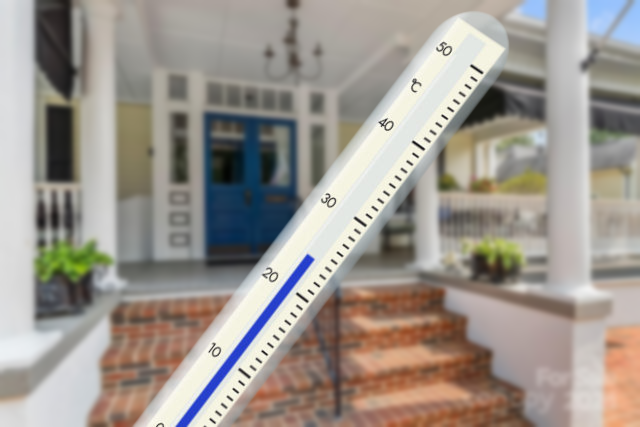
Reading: **24** °C
